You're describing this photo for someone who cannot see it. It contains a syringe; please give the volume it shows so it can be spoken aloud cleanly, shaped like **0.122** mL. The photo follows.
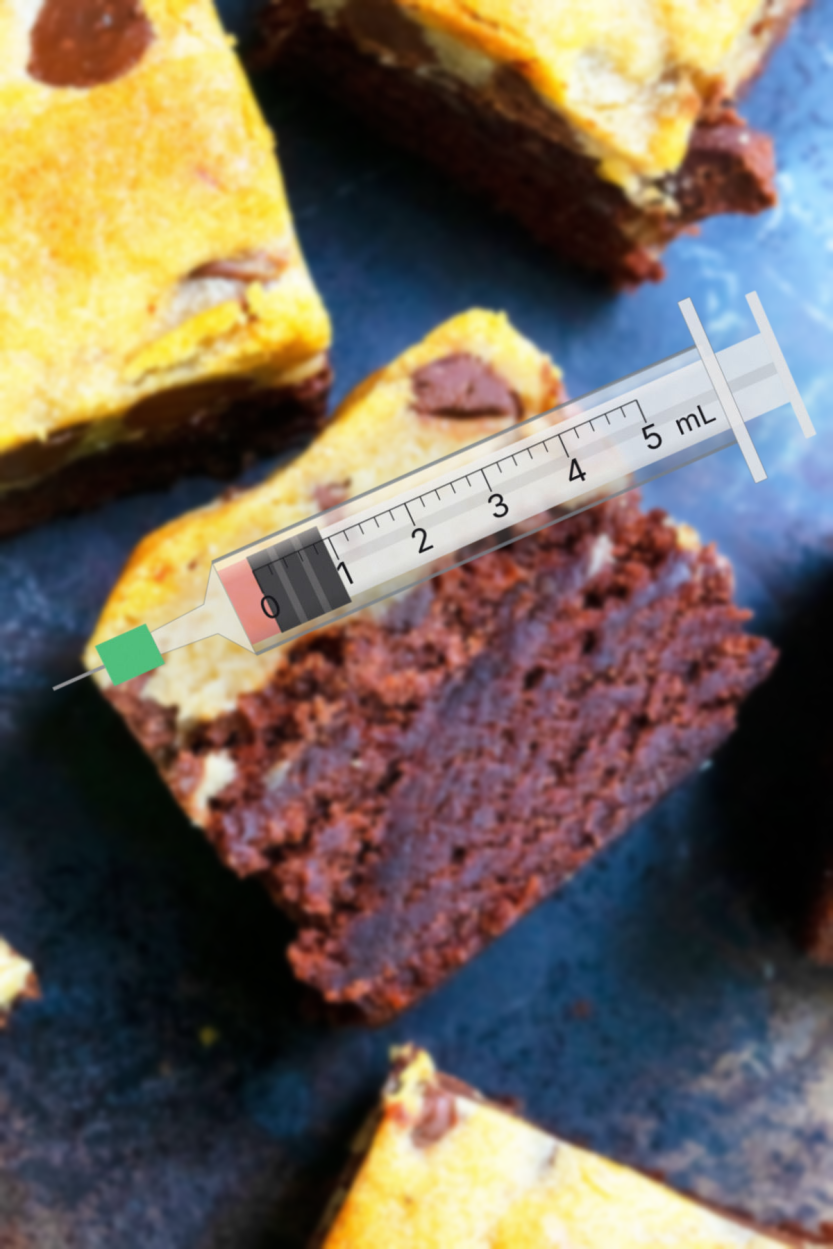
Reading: **0** mL
